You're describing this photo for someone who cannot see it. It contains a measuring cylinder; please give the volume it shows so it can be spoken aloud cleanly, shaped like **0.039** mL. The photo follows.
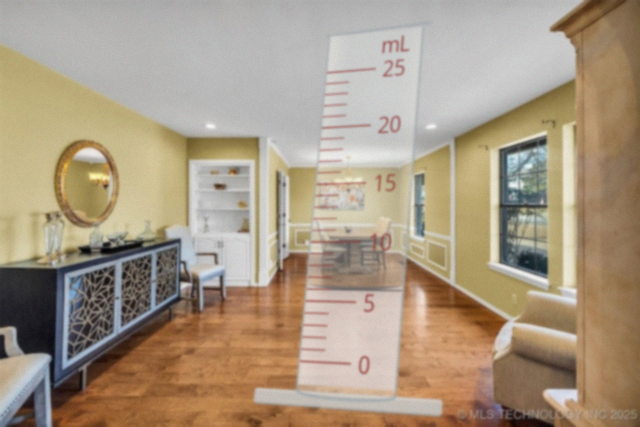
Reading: **6** mL
